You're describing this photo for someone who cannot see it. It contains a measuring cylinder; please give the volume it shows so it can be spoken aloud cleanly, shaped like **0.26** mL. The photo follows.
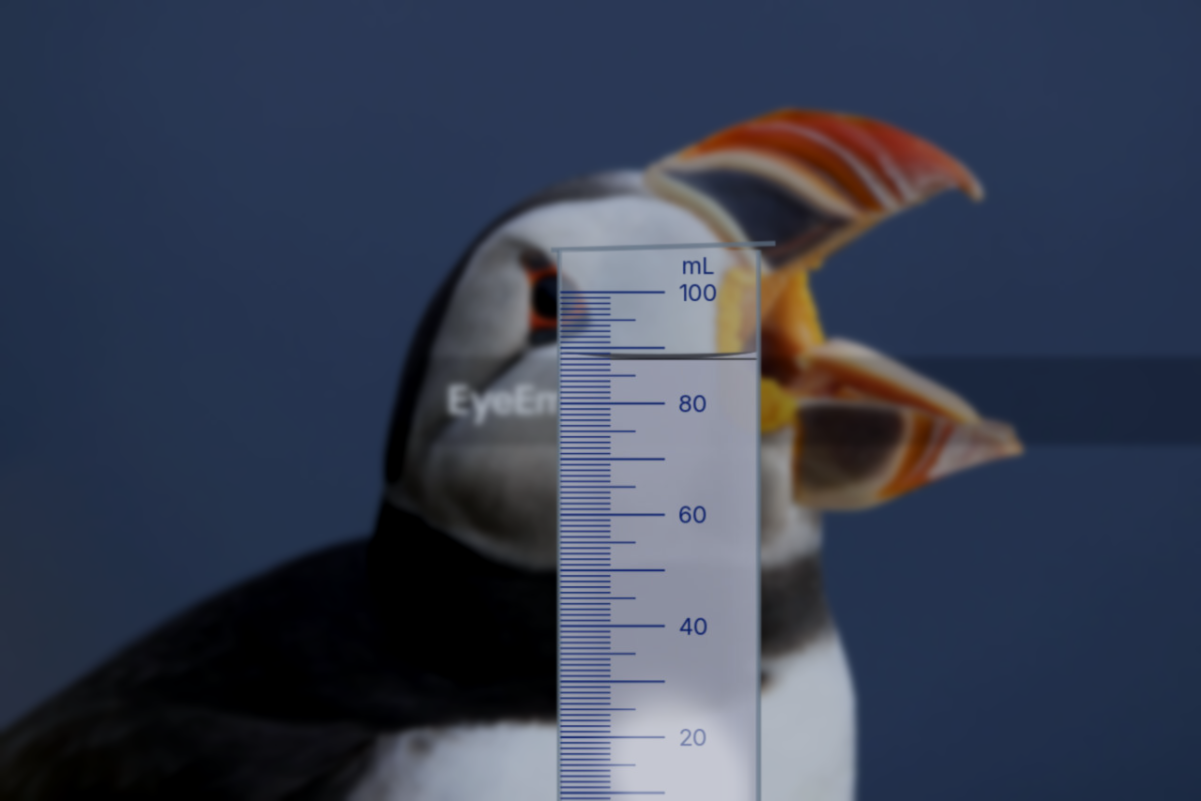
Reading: **88** mL
